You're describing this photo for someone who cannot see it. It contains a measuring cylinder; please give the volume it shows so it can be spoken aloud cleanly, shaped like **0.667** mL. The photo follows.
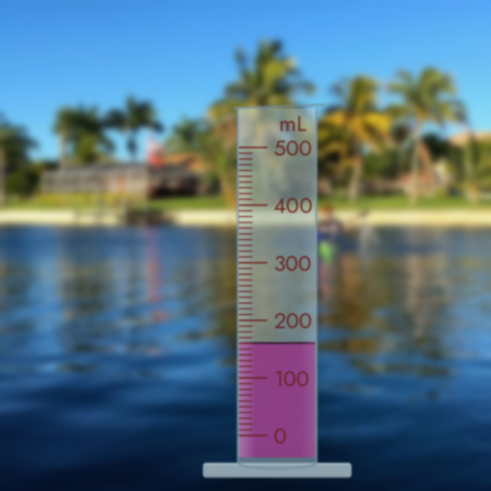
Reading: **160** mL
